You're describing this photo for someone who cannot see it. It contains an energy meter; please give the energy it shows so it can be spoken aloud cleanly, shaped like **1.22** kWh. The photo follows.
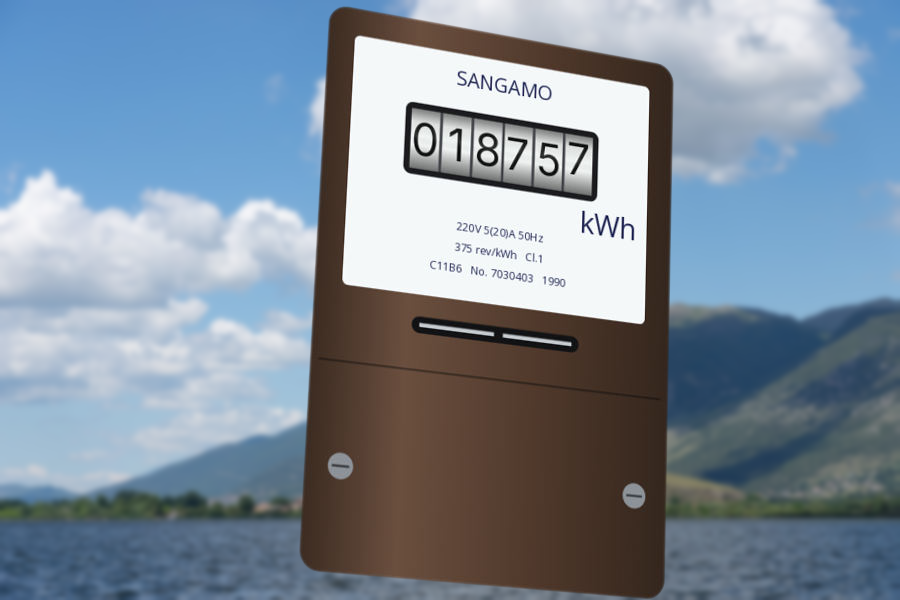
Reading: **18757** kWh
